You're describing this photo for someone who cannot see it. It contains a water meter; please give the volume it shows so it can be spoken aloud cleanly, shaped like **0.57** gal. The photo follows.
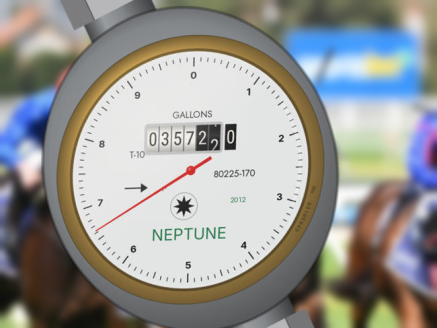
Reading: **357216.6** gal
